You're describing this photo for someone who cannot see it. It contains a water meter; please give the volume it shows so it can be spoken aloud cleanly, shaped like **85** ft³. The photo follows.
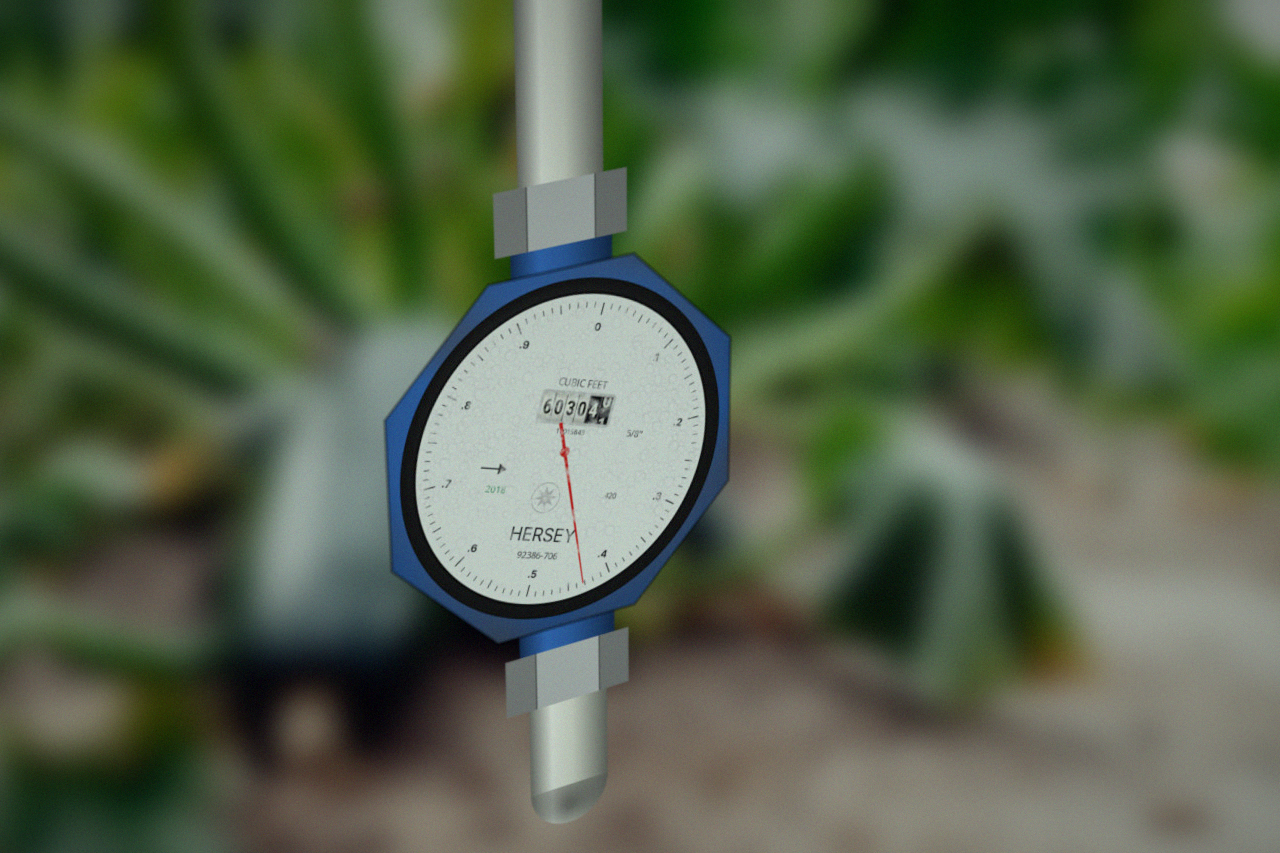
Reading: **603040.43** ft³
